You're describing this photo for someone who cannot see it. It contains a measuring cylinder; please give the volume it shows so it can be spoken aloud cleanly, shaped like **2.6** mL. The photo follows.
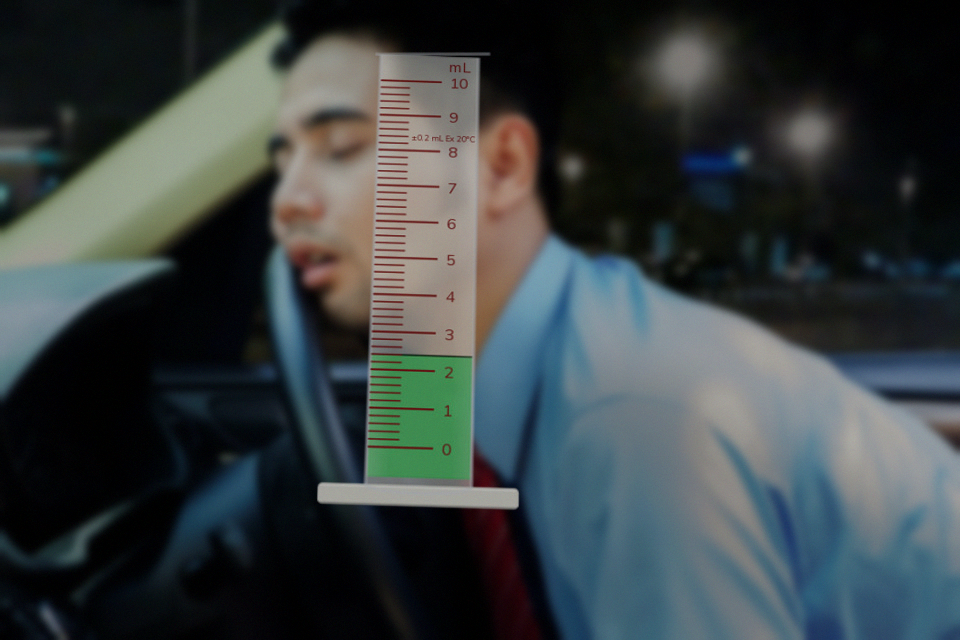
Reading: **2.4** mL
